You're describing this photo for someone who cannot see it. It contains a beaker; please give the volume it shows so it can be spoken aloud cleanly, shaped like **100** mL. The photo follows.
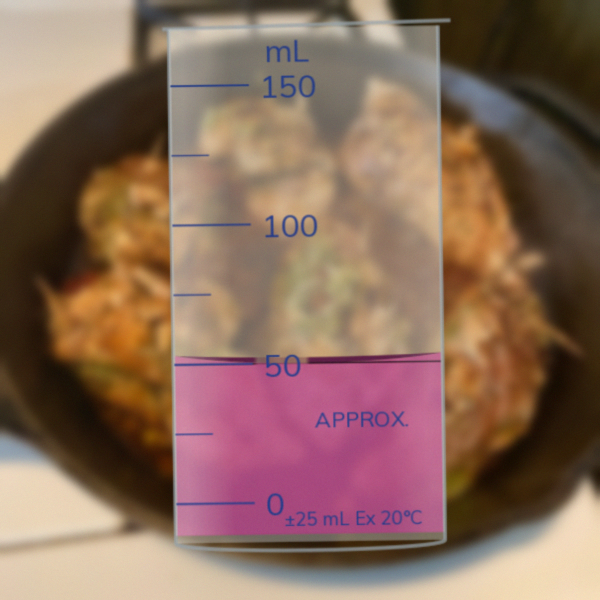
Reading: **50** mL
